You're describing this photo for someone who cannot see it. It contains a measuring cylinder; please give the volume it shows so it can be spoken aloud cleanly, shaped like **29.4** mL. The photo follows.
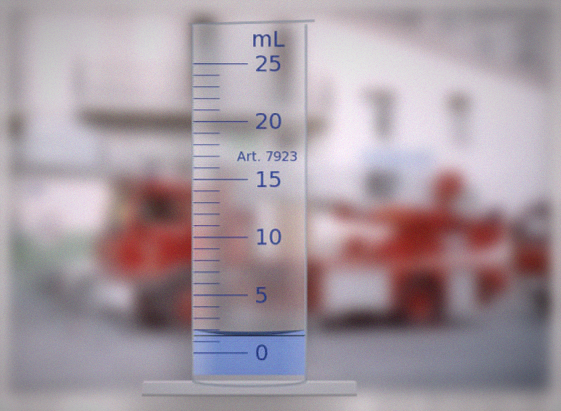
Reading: **1.5** mL
